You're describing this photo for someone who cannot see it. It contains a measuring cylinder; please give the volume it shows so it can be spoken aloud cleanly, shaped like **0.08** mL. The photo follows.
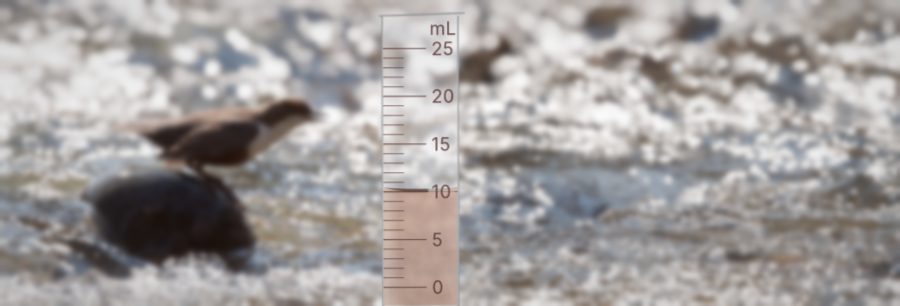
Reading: **10** mL
